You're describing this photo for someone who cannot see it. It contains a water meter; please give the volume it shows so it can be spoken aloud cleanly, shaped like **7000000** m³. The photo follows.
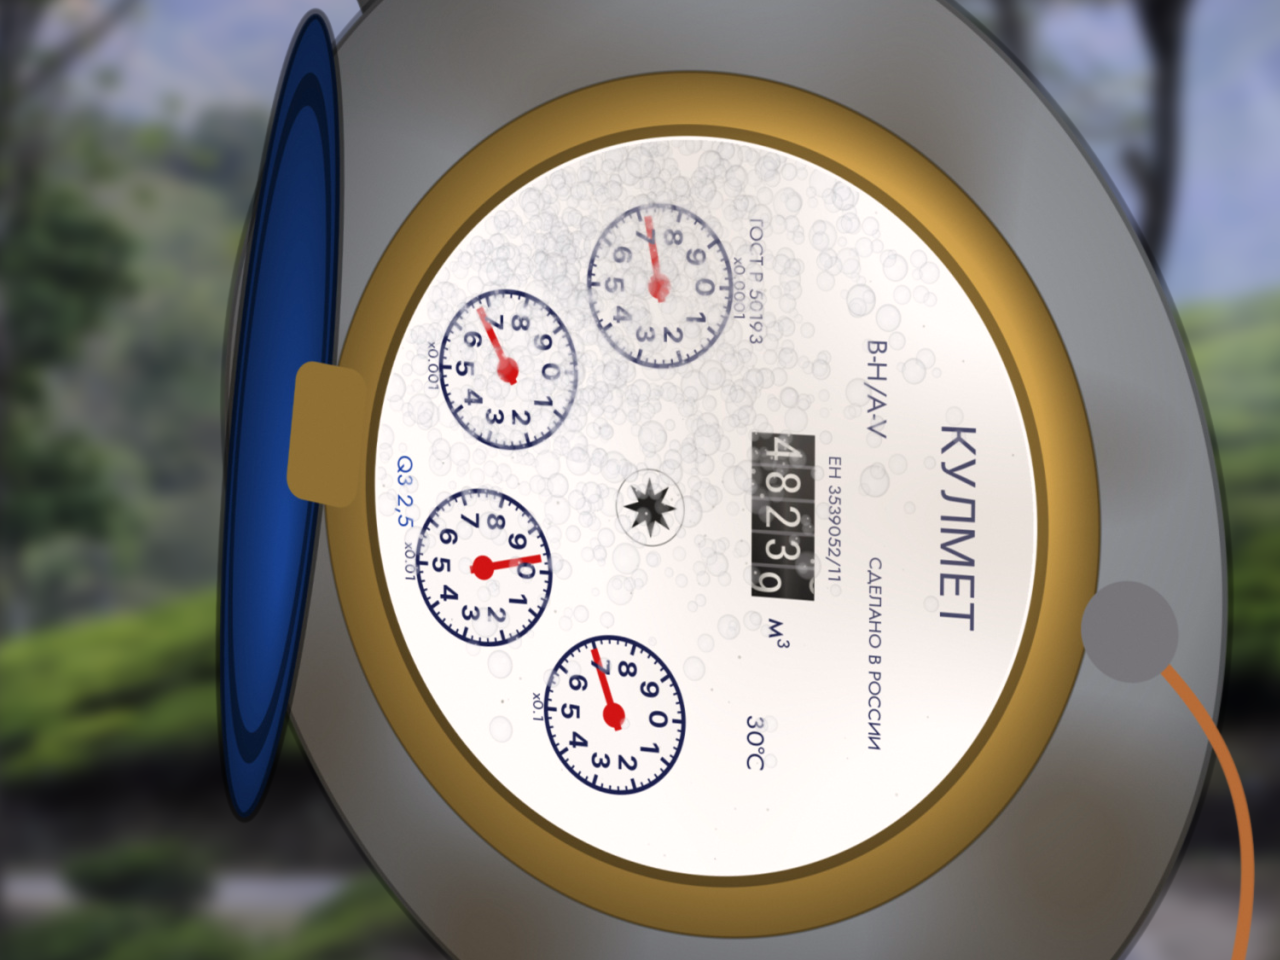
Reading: **48238.6967** m³
